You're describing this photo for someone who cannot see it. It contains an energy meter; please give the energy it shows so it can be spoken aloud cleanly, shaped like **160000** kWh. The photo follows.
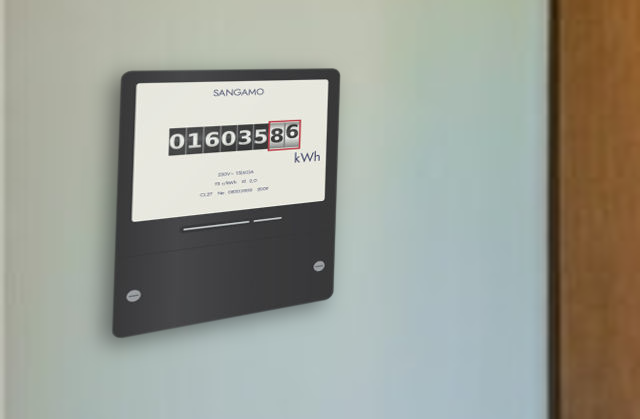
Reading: **16035.86** kWh
